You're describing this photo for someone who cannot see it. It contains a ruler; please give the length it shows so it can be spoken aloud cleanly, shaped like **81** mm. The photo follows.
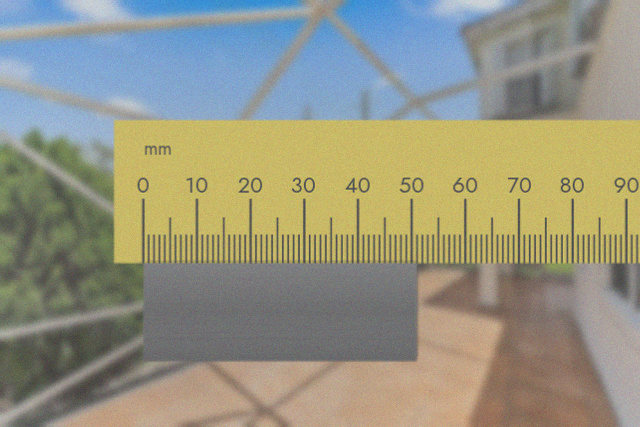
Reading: **51** mm
